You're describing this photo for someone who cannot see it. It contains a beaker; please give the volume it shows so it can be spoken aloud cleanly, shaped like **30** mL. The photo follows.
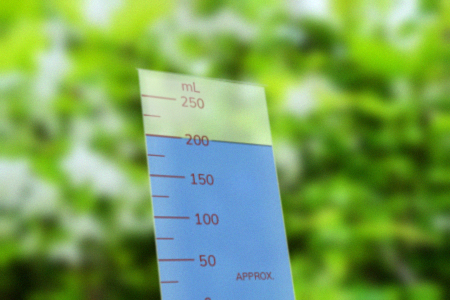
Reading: **200** mL
